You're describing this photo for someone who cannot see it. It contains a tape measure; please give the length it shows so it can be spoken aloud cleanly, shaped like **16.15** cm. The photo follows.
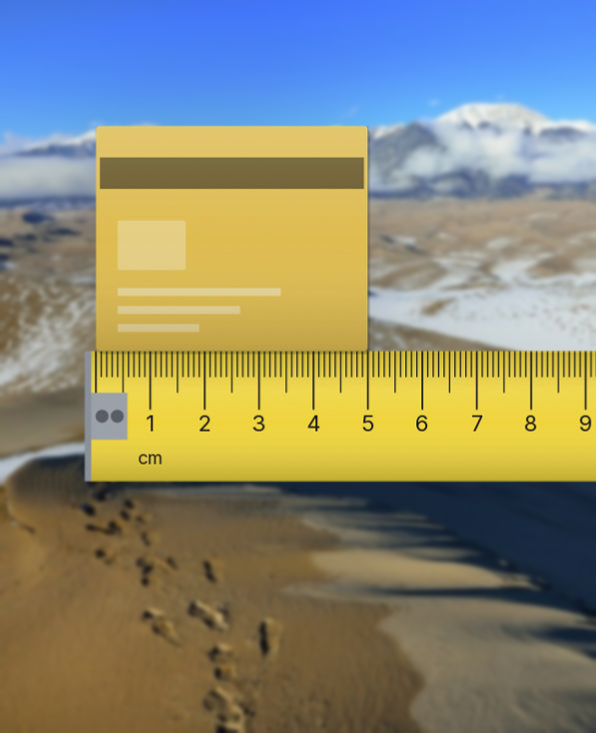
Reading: **5** cm
